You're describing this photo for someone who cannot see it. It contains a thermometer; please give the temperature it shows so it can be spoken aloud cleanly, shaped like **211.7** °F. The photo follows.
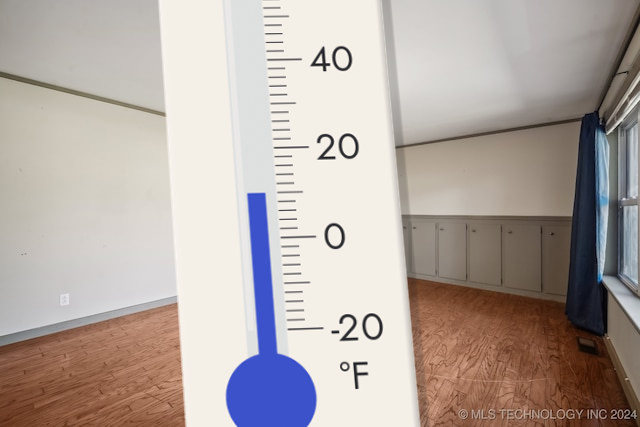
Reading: **10** °F
